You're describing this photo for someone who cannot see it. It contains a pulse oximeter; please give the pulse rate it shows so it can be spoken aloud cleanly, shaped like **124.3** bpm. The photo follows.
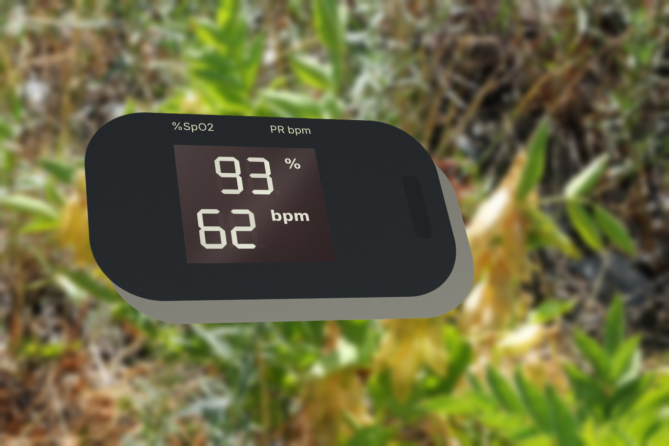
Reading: **62** bpm
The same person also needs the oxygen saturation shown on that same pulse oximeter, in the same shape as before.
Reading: **93** %
